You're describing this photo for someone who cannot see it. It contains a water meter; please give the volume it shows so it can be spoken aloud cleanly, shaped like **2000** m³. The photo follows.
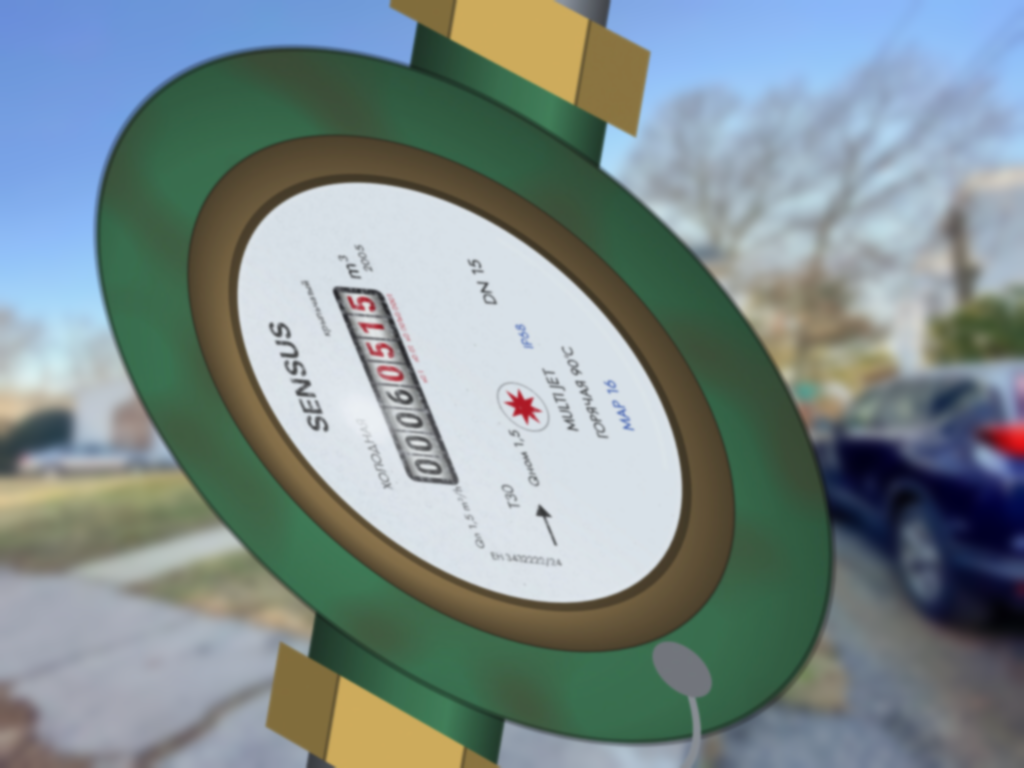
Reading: **6.0515** m³
